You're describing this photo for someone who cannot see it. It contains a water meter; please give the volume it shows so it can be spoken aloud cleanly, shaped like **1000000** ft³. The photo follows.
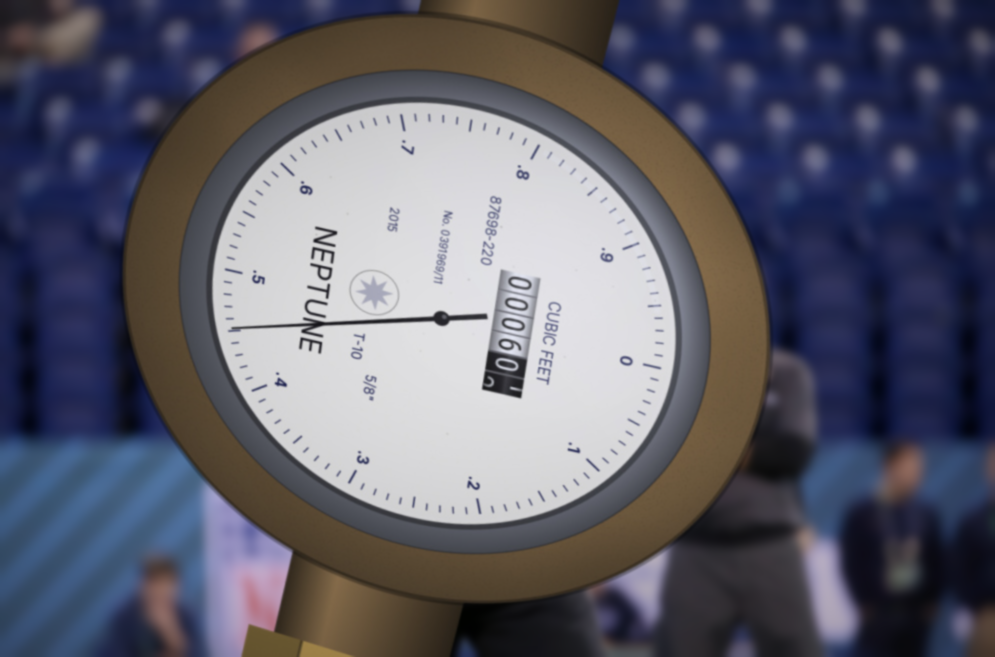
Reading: **601.45** ft³
